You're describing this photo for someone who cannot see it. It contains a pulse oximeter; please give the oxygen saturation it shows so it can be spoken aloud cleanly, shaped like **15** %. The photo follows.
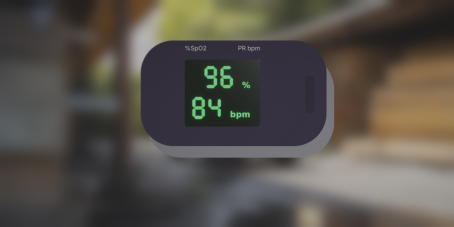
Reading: **96** %
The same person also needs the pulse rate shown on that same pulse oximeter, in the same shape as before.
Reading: **84** bpm
